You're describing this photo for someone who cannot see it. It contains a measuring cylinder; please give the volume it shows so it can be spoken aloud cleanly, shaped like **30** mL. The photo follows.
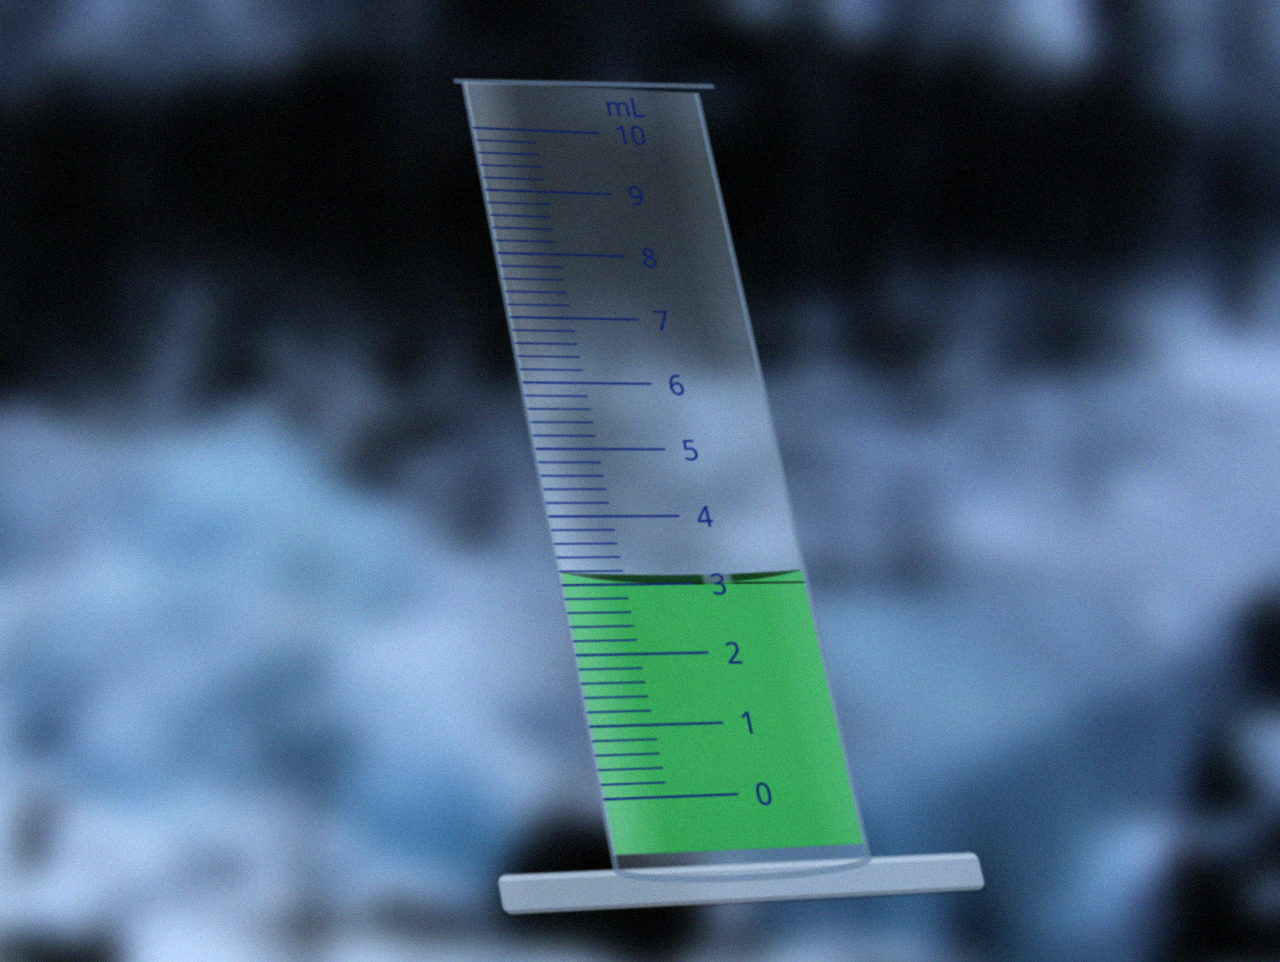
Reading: **3** mL
